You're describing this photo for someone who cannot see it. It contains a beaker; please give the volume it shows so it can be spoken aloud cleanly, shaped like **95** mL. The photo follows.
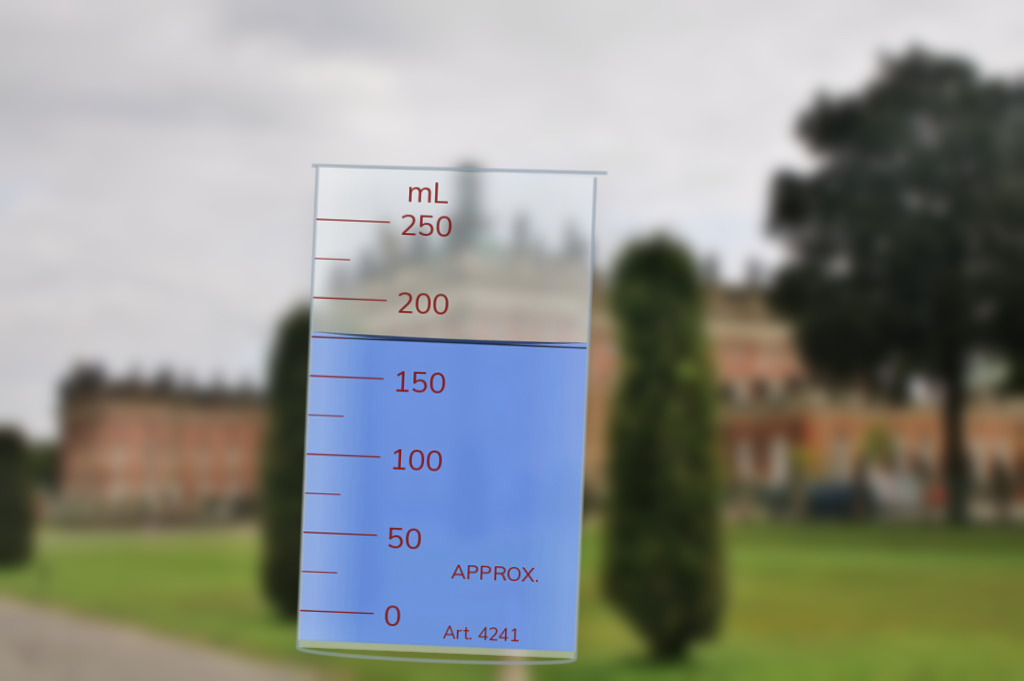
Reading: **175** mL
